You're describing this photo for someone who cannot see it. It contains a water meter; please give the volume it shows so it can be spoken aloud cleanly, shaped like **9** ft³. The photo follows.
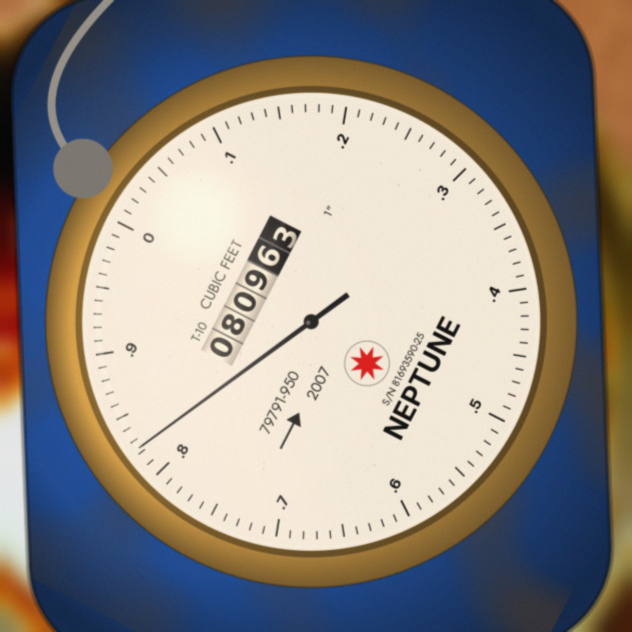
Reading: **80962.82** ft³
